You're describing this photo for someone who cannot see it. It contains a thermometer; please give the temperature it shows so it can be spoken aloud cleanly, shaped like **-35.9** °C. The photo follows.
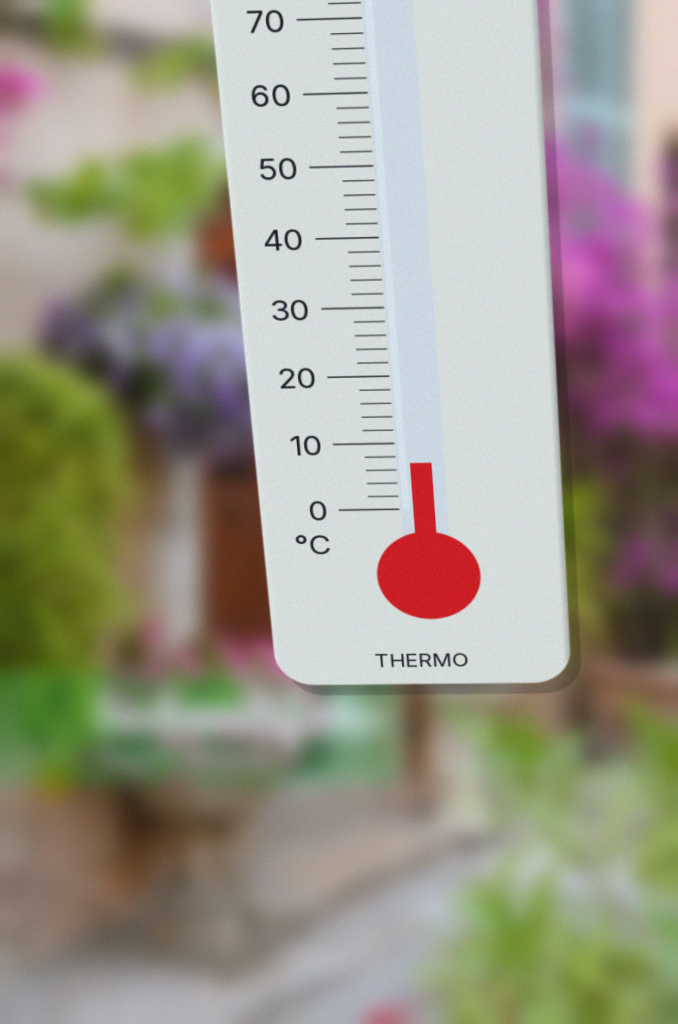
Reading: **7** °C
